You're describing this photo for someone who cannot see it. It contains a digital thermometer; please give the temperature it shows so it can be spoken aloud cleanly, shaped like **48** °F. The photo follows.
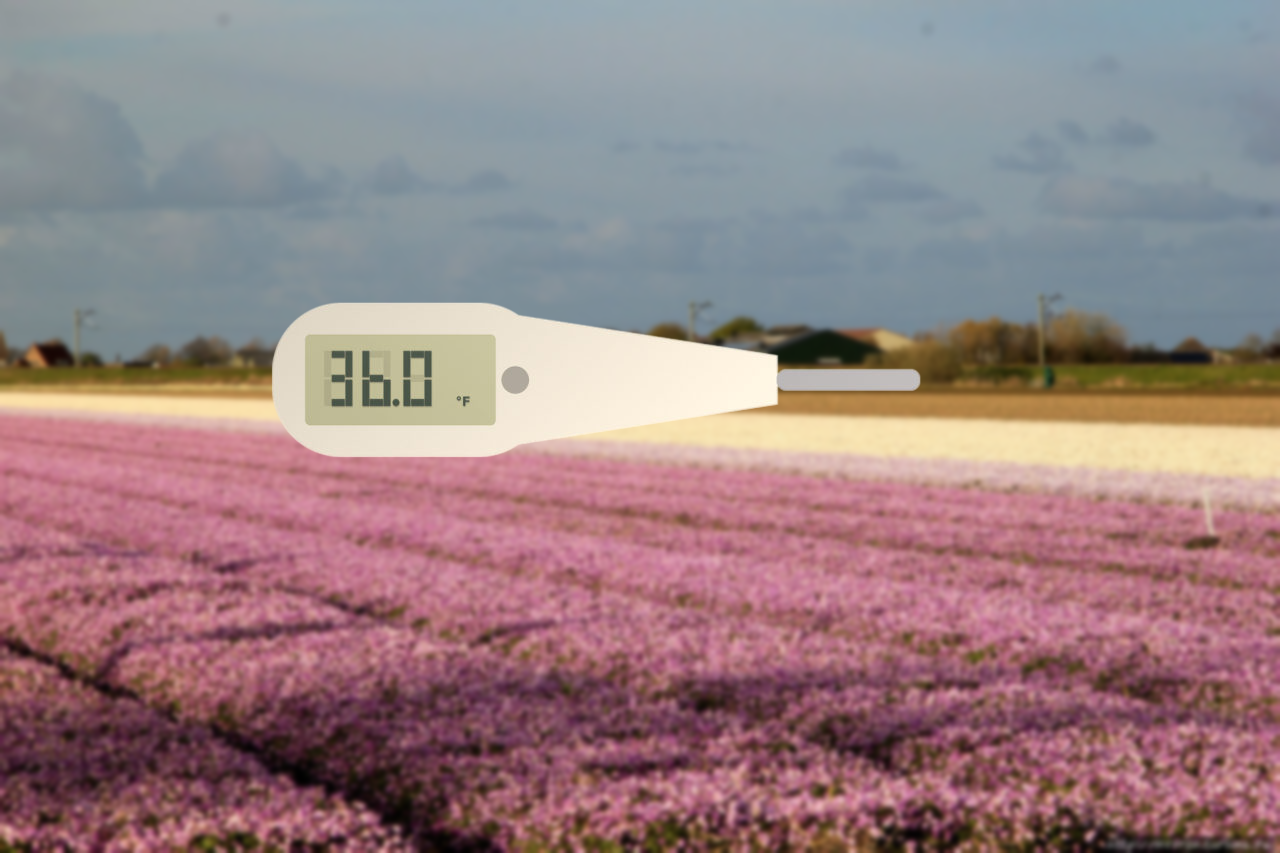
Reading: **36.0** °F
